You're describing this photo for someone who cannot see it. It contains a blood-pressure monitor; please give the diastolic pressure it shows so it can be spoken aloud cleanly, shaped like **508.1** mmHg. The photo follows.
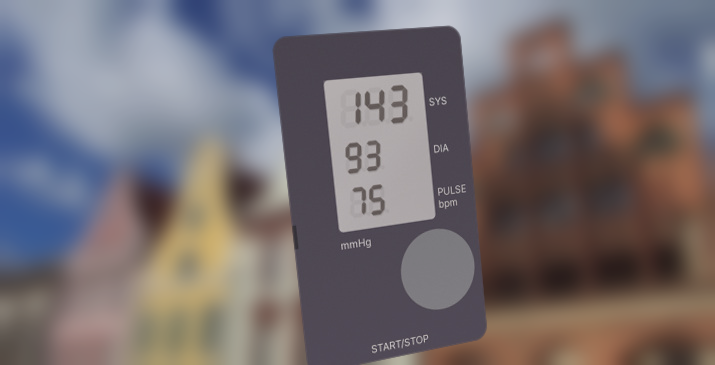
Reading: **93** mmHg
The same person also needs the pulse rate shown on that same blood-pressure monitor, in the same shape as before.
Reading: **75** bpm
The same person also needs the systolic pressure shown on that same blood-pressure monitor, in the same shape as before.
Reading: **143** mmHg
